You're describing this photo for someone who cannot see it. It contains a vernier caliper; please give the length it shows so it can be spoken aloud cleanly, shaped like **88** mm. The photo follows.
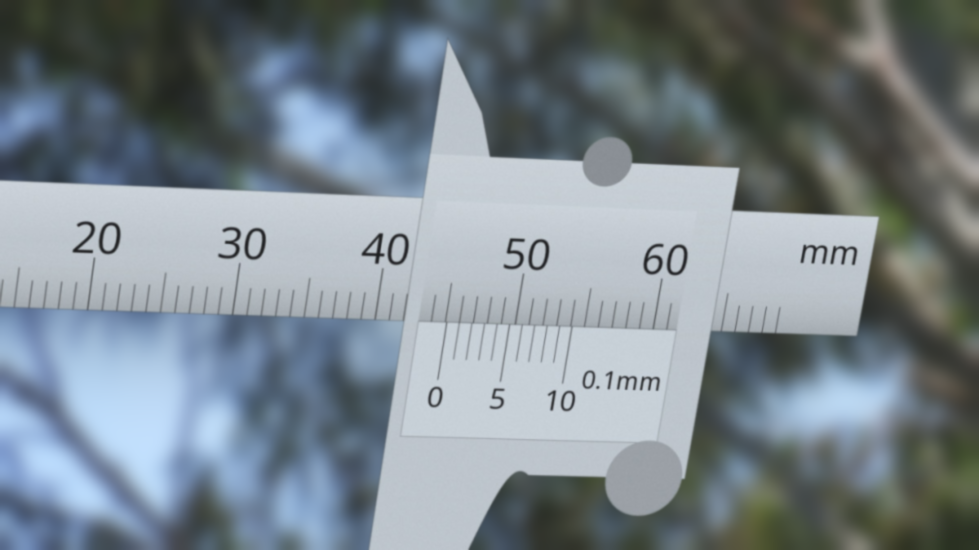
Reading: **45.1** mm
